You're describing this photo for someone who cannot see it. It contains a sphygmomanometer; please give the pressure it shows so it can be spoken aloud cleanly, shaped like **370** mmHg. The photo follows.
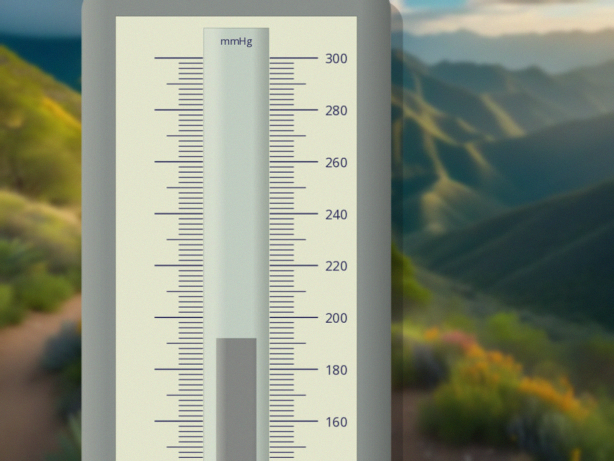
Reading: **192** mmHg
